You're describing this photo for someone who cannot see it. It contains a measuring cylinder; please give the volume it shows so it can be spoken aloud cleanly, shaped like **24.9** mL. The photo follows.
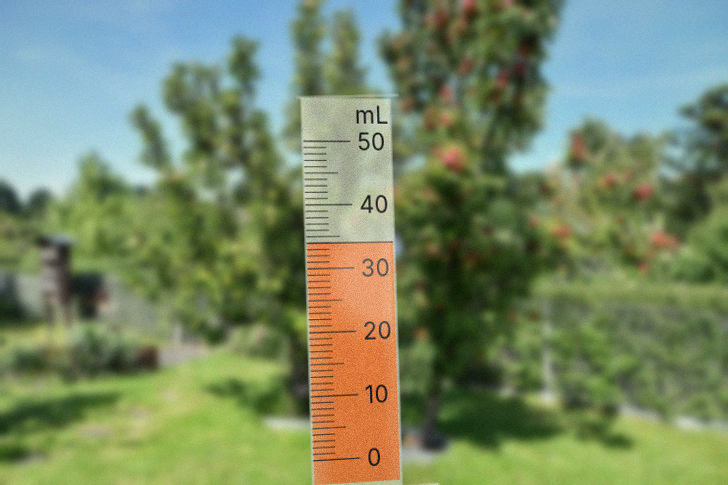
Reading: **34** mL
